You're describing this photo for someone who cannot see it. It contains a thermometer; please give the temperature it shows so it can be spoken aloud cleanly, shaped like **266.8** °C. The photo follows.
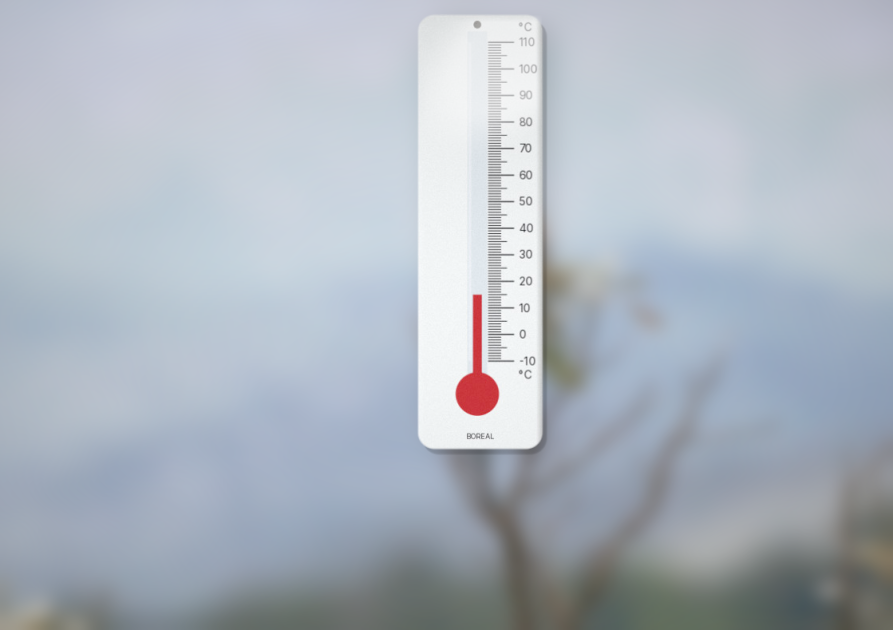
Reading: **15** °C
